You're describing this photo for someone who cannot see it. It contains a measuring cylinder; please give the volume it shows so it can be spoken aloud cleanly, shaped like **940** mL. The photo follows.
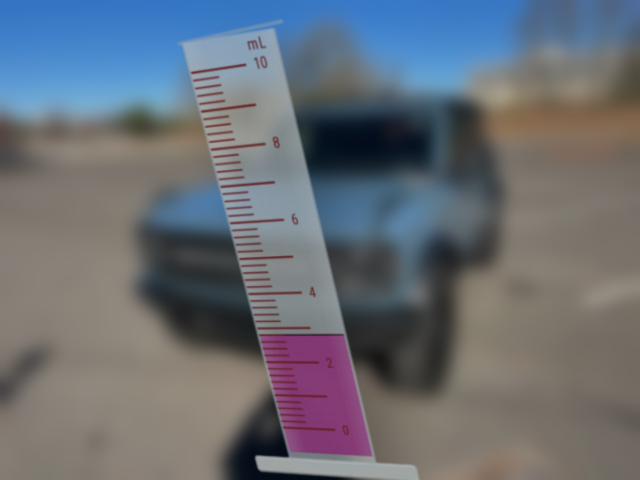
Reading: **2.8** mL
